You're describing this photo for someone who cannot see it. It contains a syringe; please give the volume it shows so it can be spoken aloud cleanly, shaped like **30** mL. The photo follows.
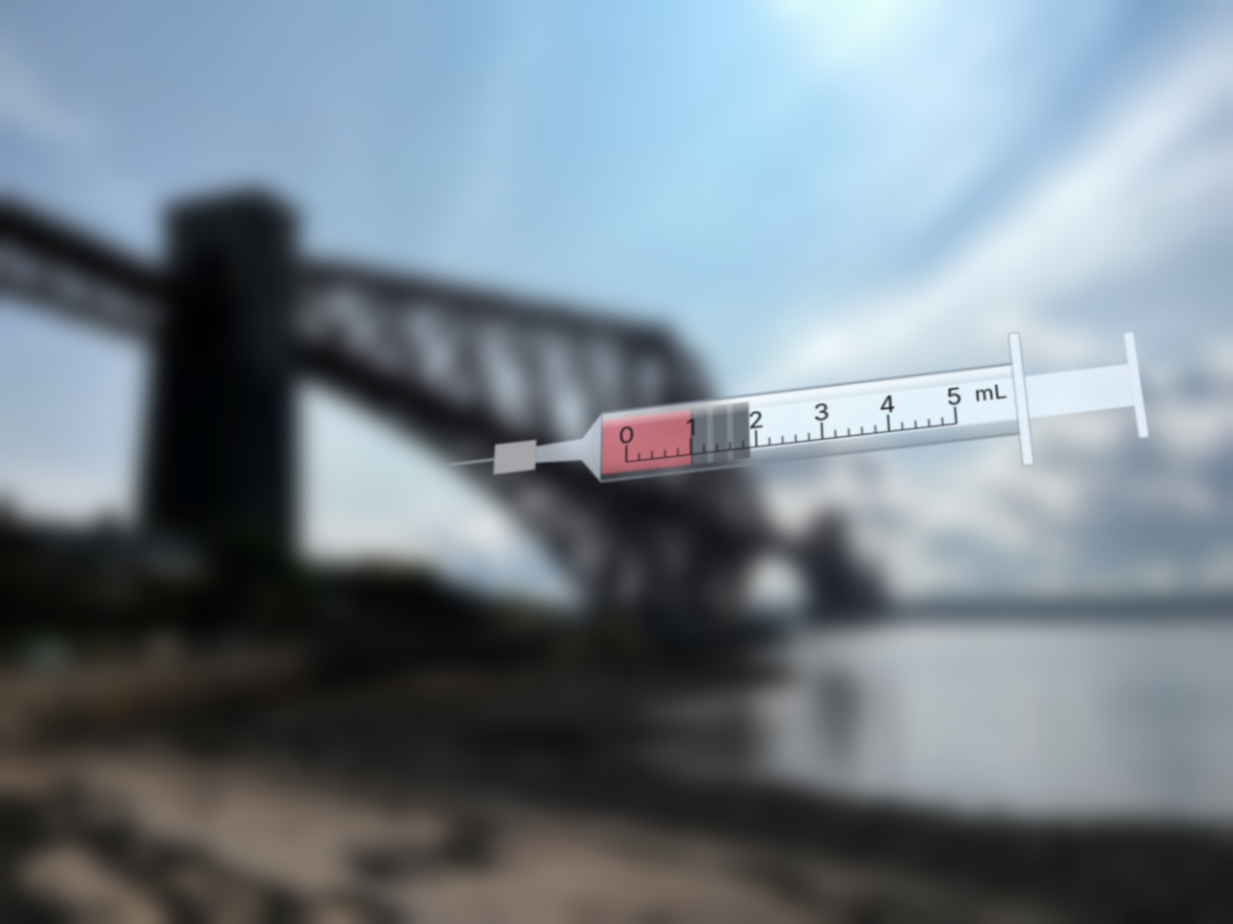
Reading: **1** mL
